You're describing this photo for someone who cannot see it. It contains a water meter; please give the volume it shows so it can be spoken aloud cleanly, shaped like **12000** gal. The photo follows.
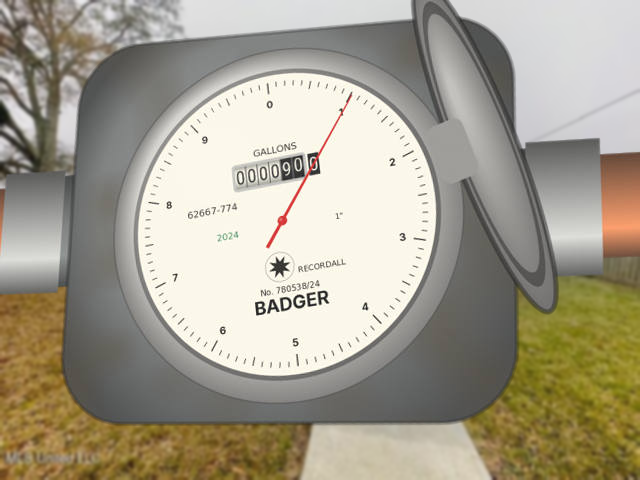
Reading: **901.0** gal
